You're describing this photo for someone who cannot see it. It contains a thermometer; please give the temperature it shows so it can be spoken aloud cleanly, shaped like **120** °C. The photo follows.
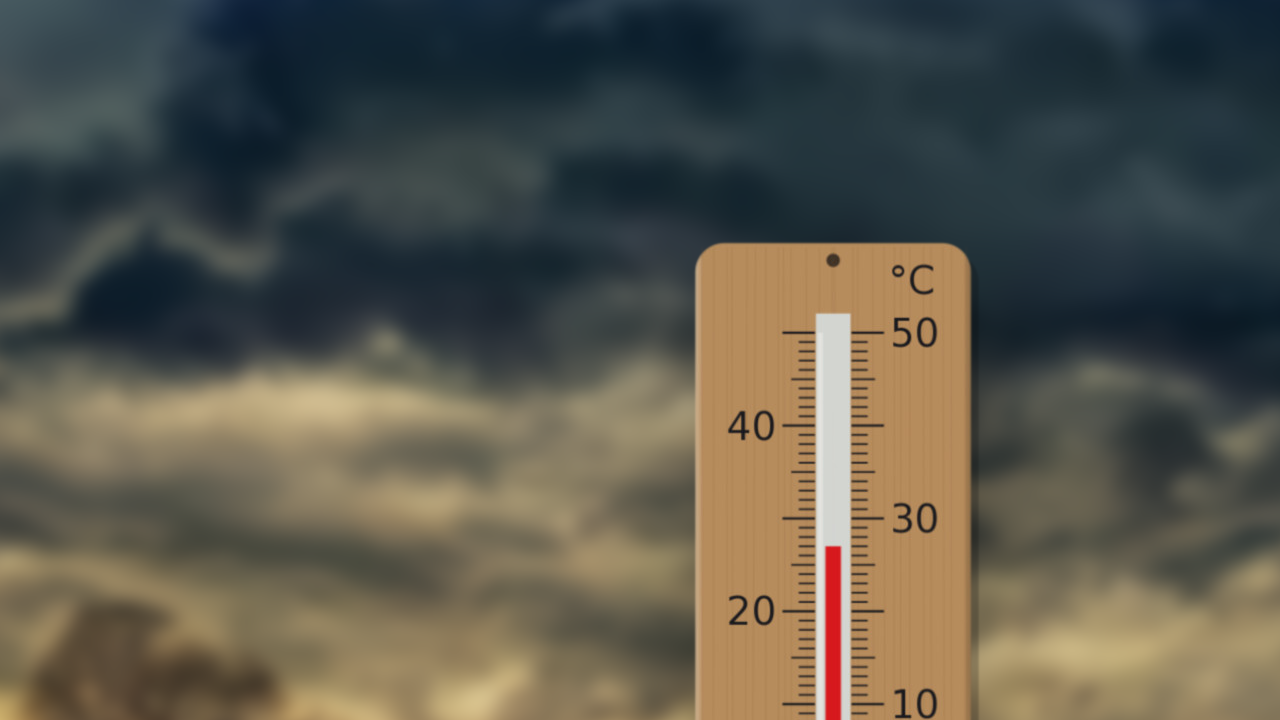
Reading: **27** °C
